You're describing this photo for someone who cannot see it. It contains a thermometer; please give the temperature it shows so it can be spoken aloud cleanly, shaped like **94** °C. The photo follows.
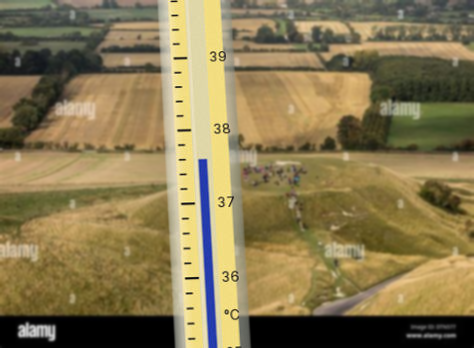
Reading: **37.6** °C
